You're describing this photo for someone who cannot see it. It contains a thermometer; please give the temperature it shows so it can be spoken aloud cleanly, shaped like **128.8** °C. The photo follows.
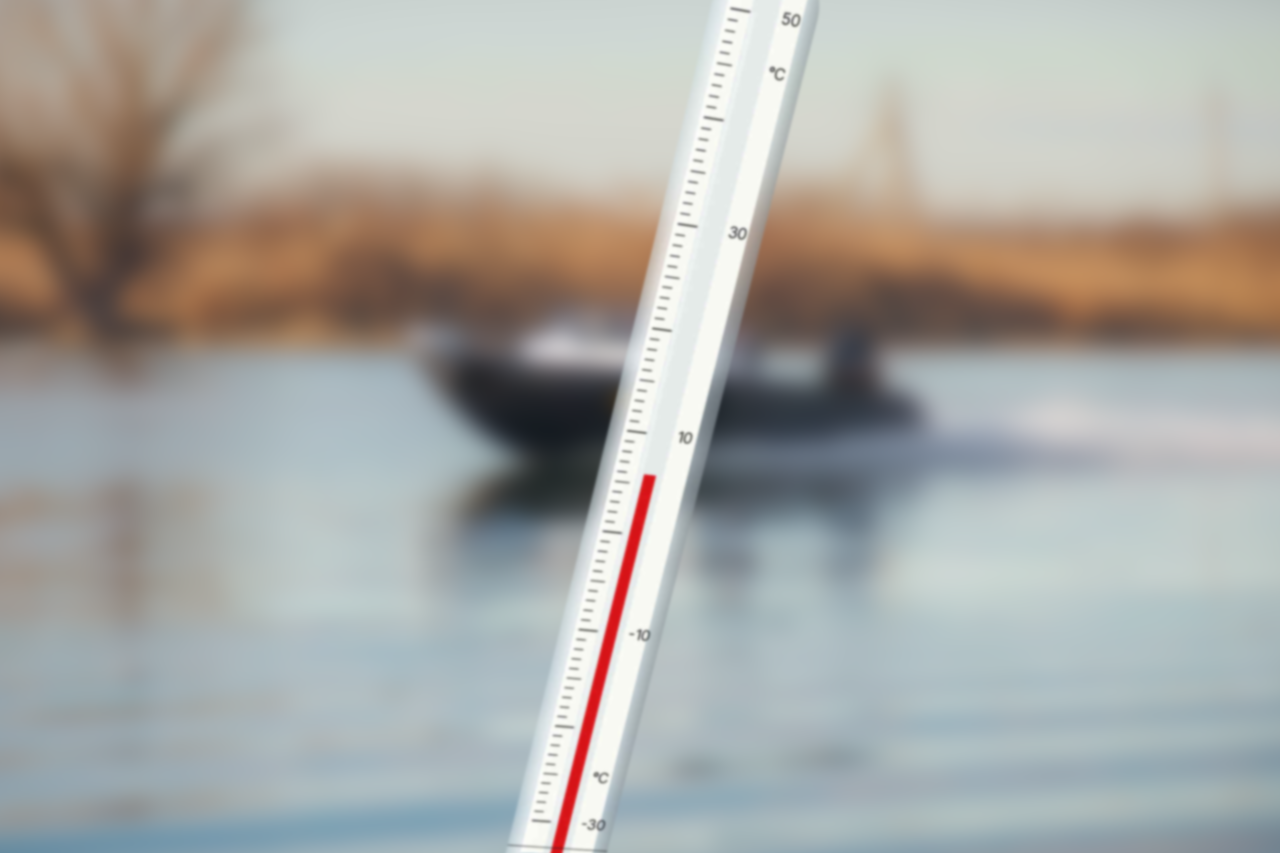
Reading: **6** °C
